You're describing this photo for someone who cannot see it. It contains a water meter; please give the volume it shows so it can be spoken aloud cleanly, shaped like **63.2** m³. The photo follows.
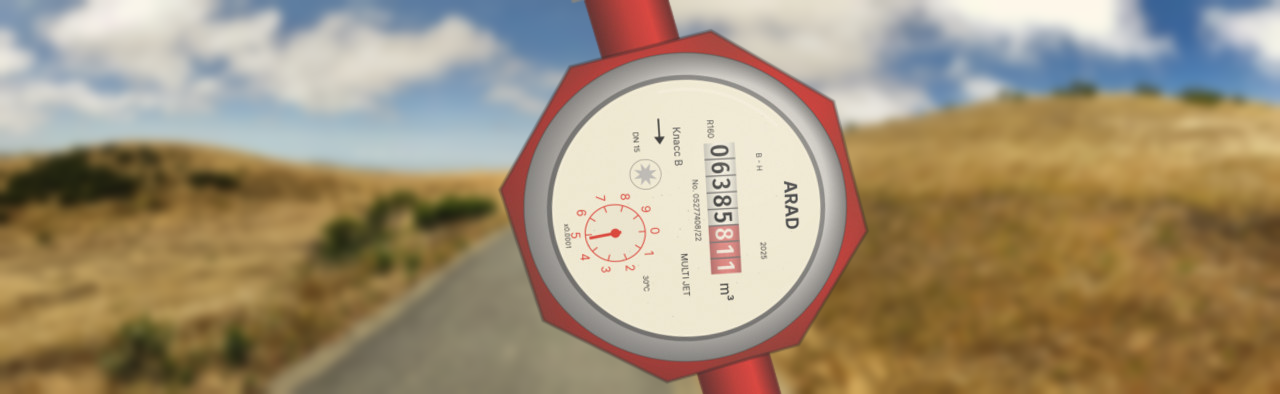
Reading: **6385.8114** m³
